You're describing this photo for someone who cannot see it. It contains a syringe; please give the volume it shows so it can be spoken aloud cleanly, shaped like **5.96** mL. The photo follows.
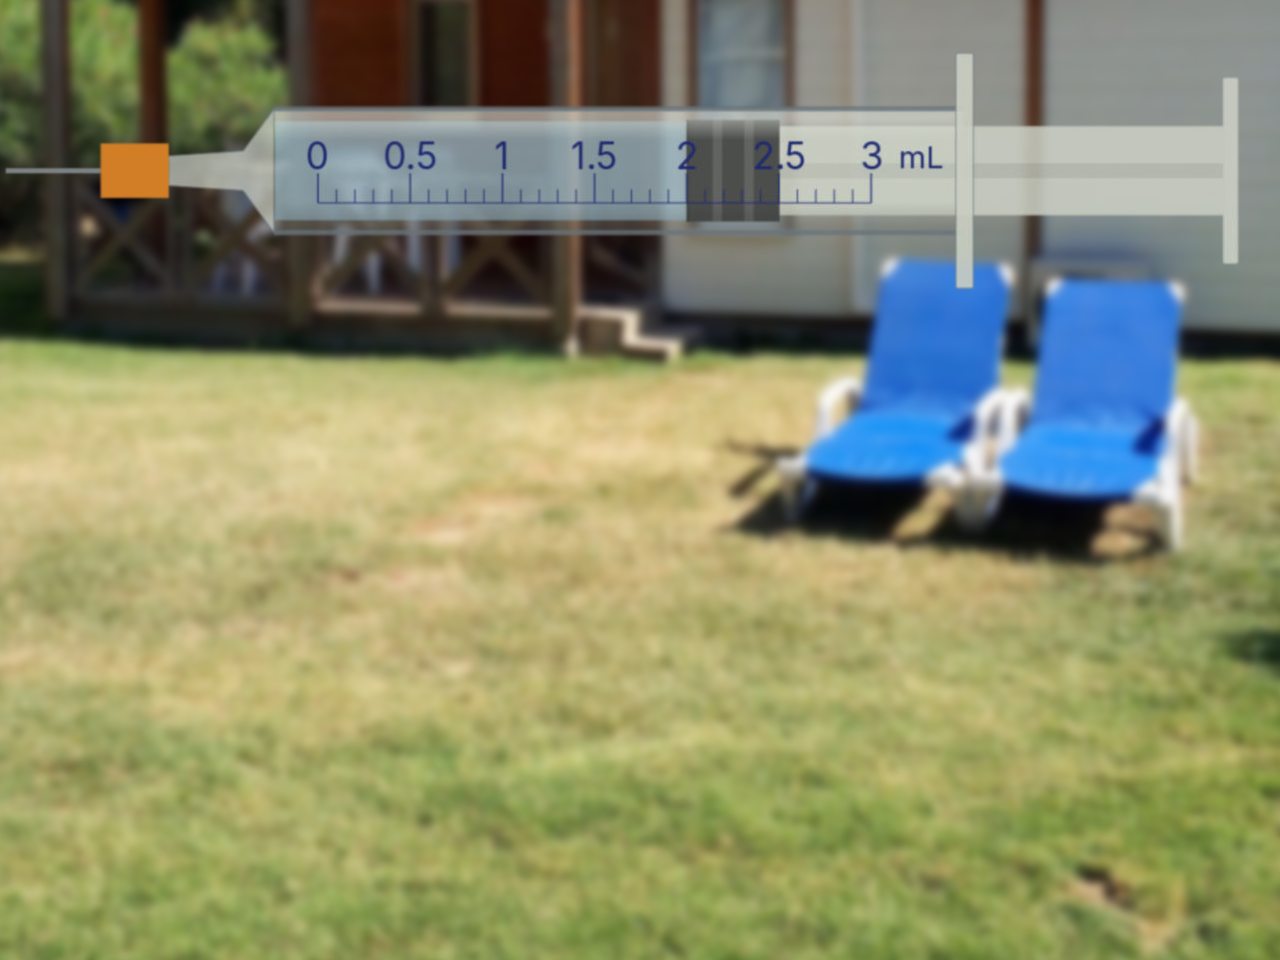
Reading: **2** mL
